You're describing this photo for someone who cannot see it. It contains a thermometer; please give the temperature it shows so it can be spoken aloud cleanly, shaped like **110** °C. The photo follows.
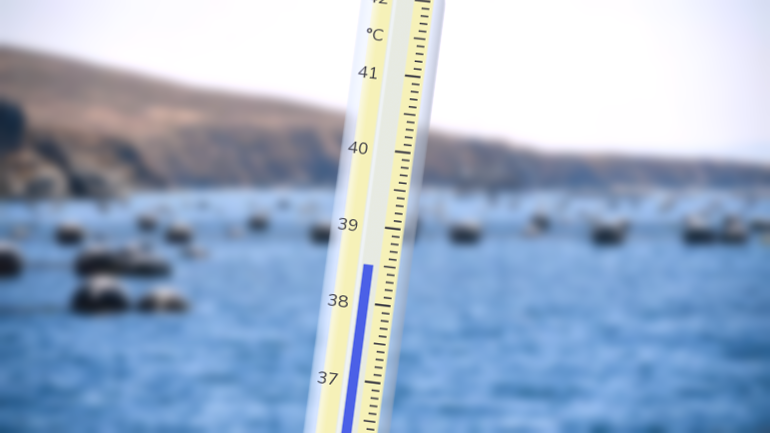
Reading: **38.5** °C
